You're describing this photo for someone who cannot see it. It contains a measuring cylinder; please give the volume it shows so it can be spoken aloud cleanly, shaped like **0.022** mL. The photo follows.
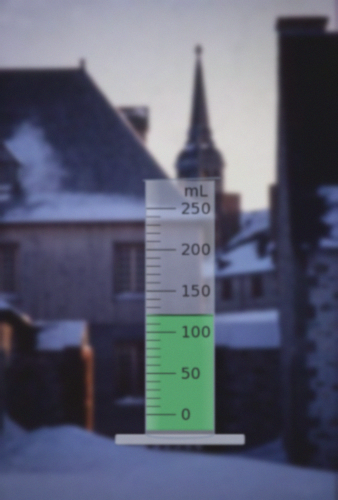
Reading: **120** mL
